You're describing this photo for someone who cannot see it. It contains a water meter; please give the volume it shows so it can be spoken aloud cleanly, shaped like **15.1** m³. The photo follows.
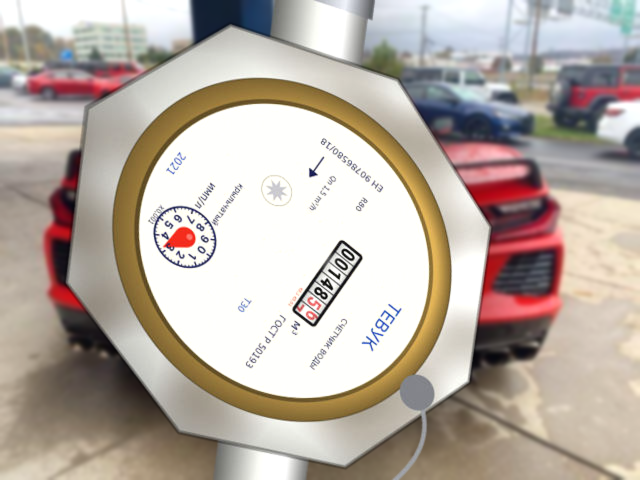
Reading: **148.563** m³
